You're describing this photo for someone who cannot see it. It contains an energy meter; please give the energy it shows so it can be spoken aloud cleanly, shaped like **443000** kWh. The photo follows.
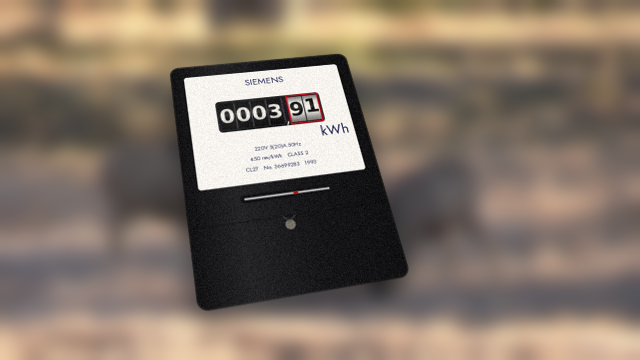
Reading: **3.91** kWh
